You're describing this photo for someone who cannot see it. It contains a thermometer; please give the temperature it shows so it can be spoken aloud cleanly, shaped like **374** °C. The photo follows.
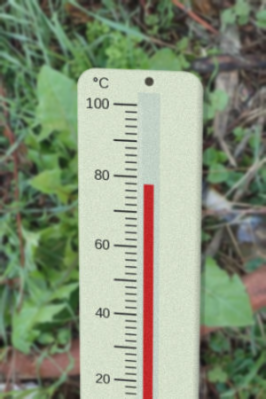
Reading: **78** °C
